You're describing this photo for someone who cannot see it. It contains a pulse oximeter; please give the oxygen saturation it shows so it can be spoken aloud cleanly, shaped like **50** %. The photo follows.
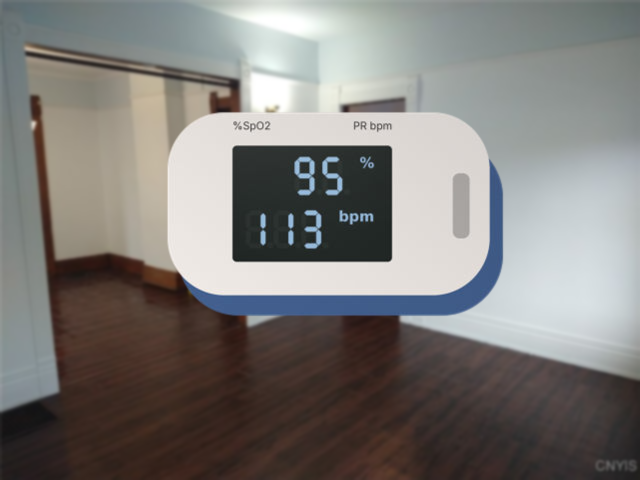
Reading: **95** %
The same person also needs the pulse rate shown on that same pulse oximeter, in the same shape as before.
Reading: **113** bpm
